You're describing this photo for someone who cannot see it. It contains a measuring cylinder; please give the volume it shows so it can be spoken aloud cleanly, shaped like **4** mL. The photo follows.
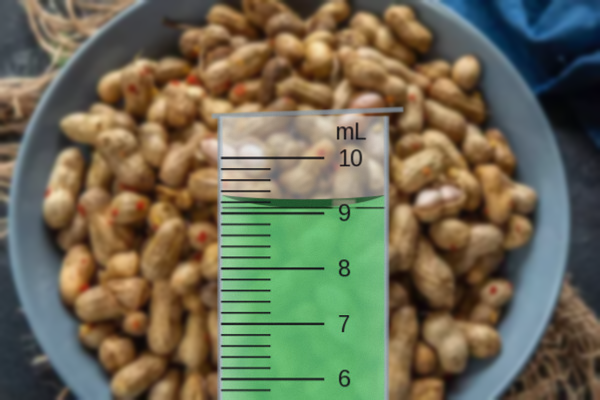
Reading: **9.1** mL
